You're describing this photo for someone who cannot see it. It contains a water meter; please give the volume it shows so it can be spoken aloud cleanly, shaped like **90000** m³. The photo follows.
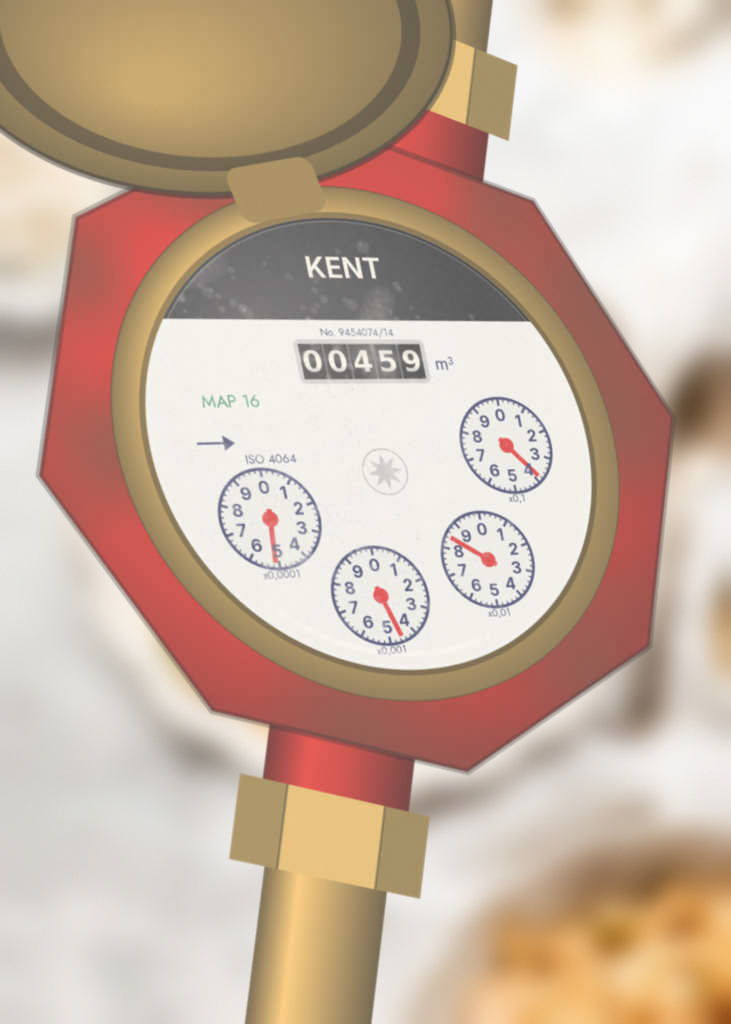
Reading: **459.3845** m³
